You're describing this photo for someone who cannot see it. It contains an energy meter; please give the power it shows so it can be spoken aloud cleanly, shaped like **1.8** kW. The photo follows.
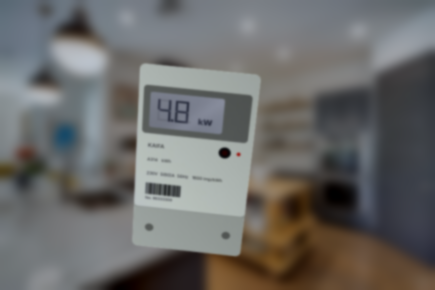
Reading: **4.8** kW
